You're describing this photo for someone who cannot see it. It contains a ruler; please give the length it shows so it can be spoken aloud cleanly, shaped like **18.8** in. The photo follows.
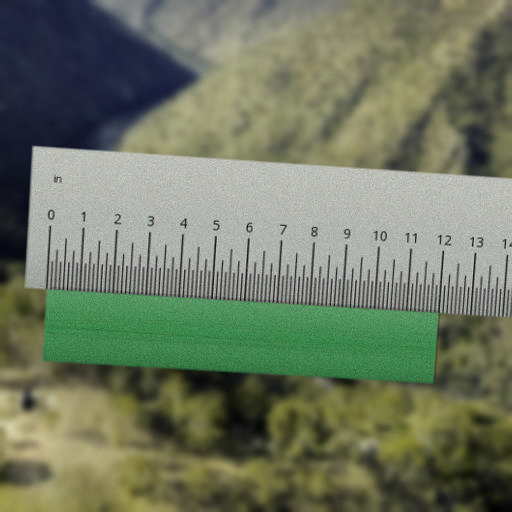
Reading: **12** in
